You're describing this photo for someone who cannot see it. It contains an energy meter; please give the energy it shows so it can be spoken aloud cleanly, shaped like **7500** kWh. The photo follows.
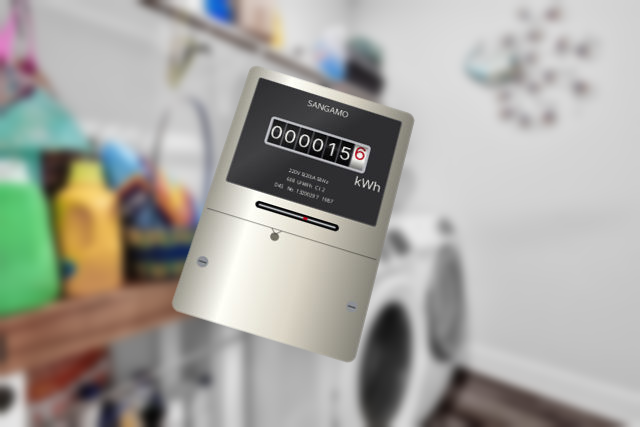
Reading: **15.6** kWh
